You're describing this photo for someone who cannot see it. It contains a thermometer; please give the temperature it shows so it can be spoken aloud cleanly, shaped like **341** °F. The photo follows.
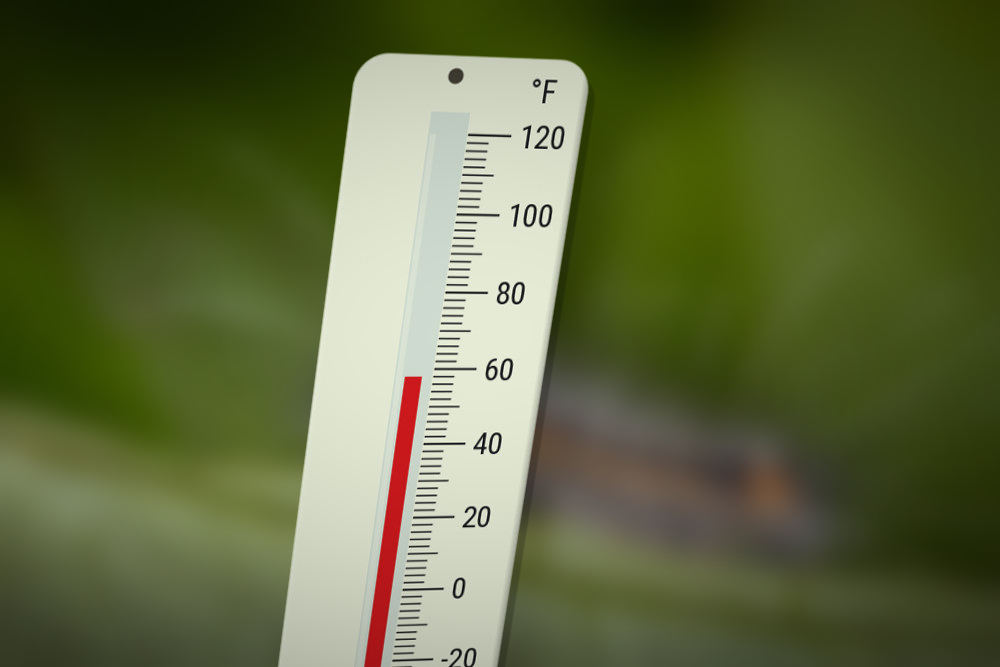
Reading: **58** °F
